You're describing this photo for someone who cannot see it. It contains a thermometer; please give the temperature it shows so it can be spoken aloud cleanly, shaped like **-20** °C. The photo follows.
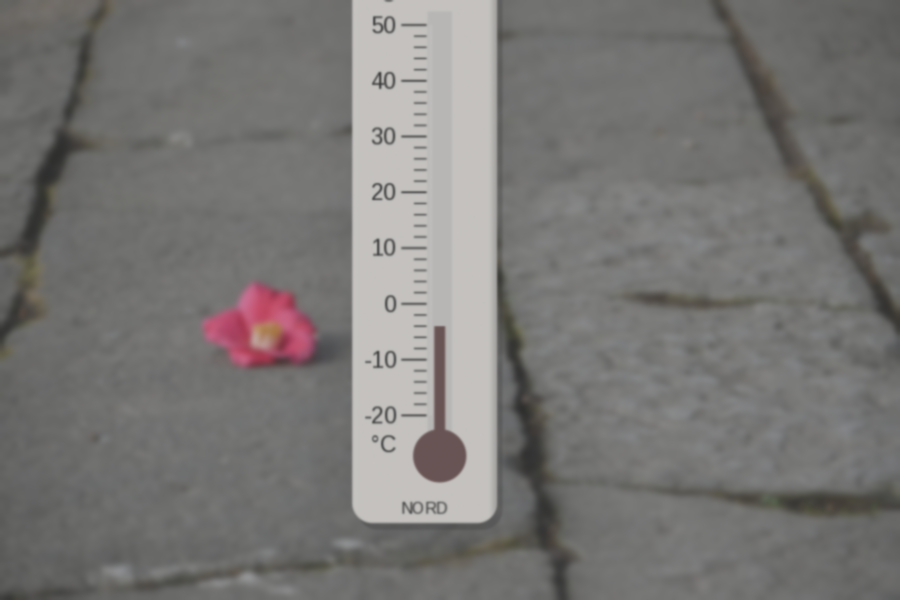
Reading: **-4** °C
